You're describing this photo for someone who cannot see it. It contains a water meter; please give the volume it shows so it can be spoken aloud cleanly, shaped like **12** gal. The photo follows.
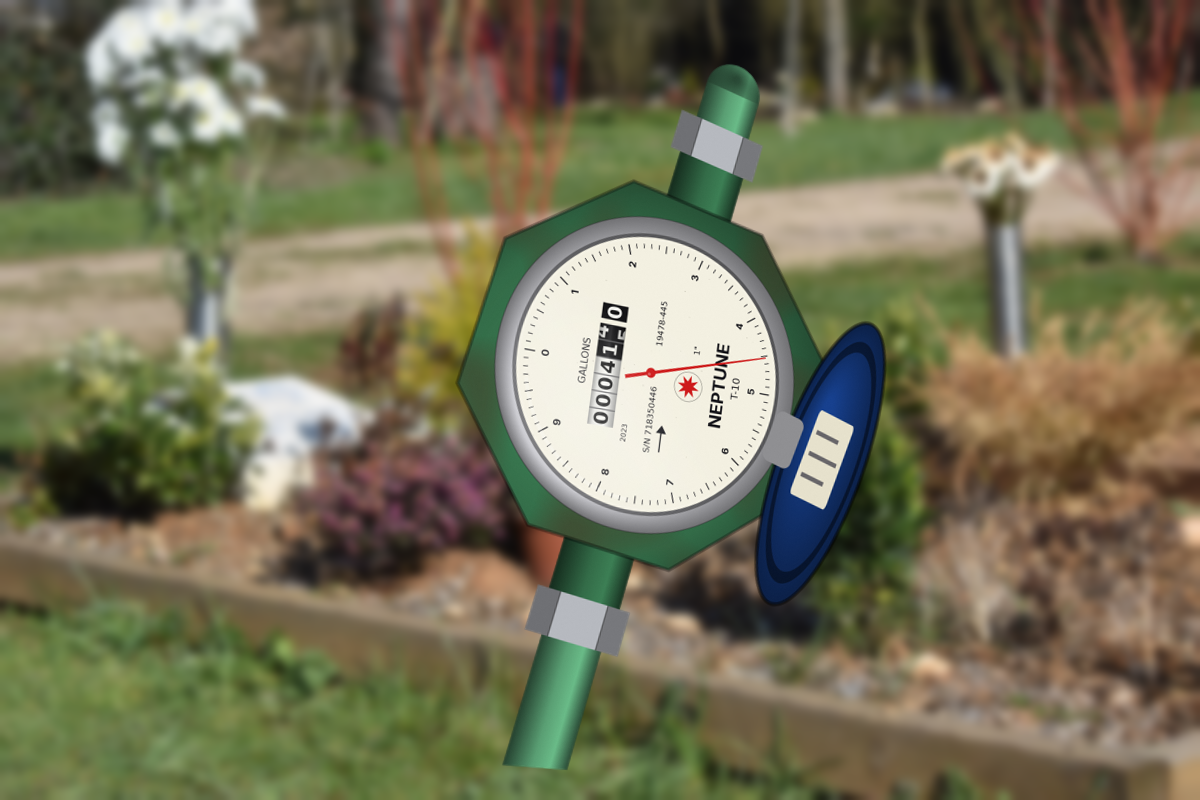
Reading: **4144.5** gal
